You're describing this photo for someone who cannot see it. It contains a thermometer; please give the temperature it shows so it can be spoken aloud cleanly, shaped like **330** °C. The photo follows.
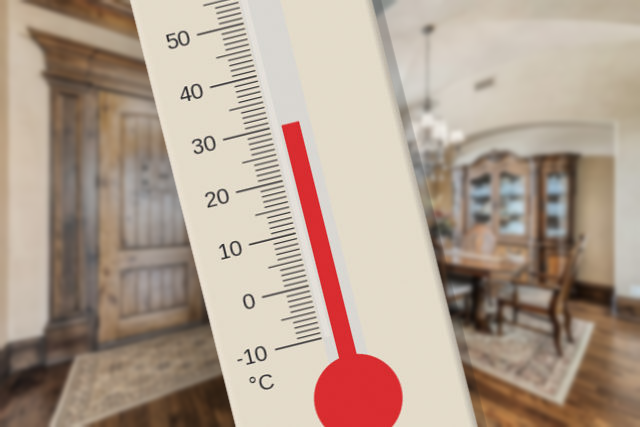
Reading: **30** °C
